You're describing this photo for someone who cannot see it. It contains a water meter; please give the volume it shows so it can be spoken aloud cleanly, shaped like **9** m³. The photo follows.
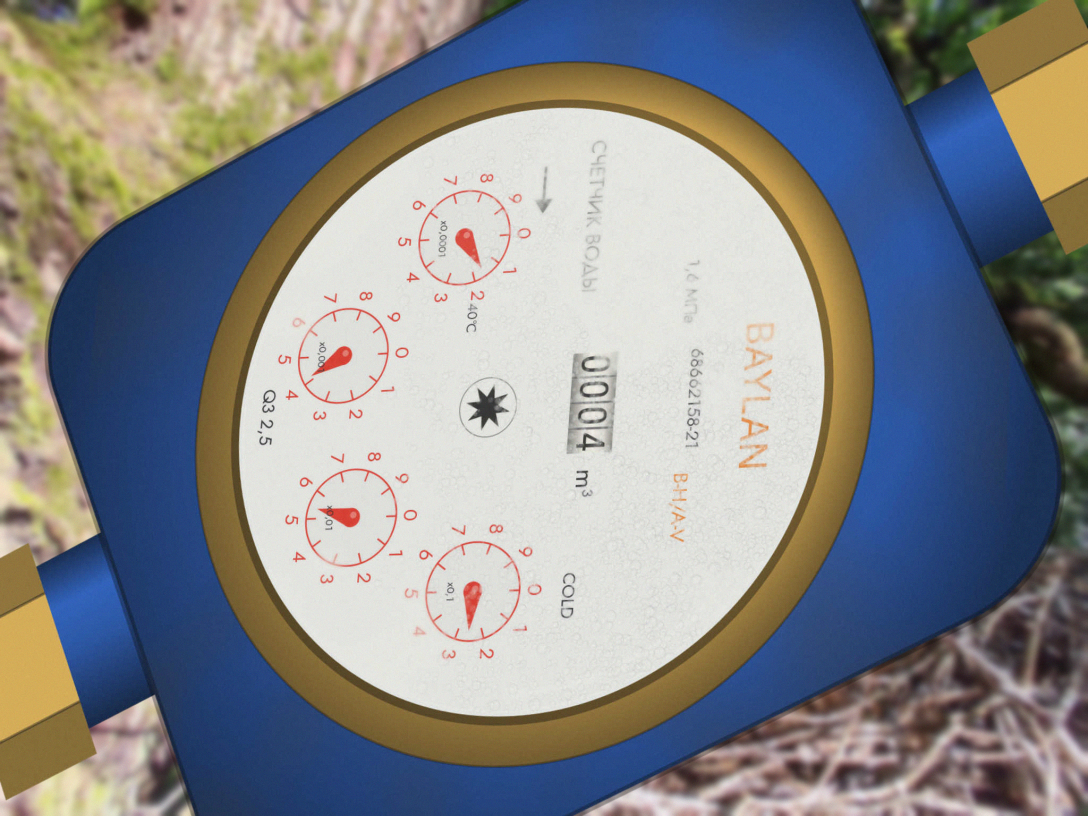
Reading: **4.2541** m³
